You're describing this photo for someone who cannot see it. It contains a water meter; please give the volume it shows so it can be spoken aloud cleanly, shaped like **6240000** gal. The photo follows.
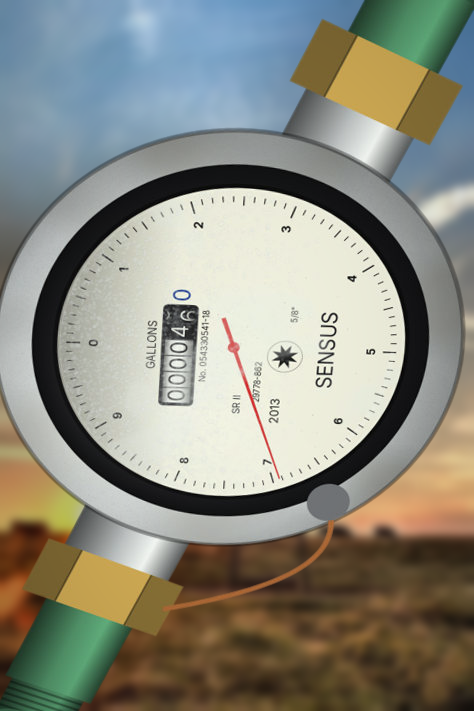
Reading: **456.9** gal
